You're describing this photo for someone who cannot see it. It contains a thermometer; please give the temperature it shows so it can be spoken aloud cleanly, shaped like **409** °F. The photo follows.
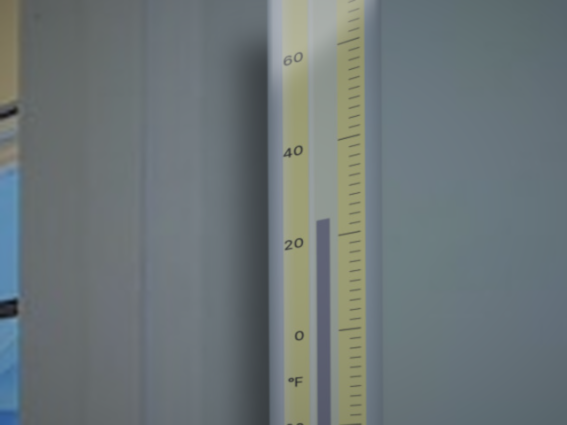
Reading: **24** °F
